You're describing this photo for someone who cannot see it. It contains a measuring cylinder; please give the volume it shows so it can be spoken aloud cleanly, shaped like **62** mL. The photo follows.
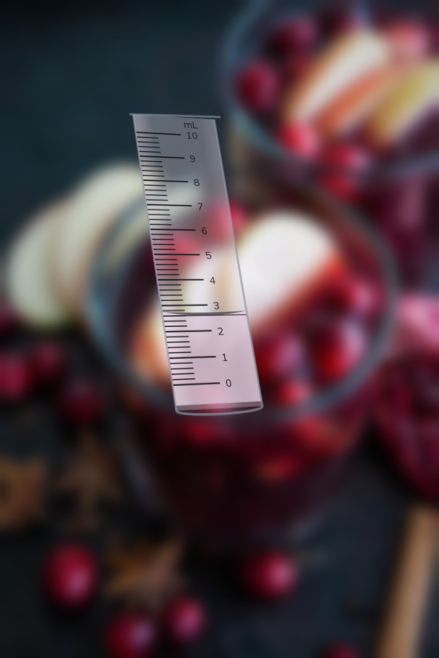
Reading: **2.6** mL
